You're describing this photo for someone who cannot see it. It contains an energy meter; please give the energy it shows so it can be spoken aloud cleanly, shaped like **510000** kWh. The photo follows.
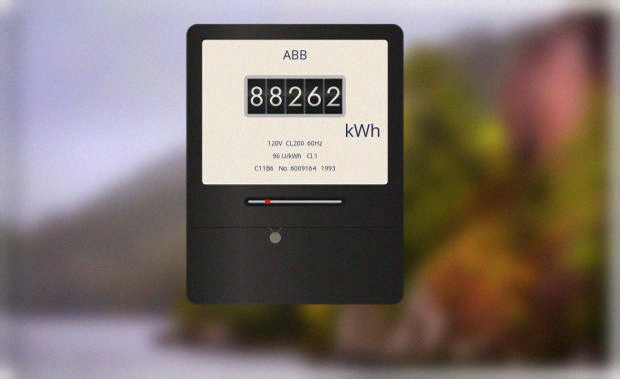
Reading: **88262** kWh
